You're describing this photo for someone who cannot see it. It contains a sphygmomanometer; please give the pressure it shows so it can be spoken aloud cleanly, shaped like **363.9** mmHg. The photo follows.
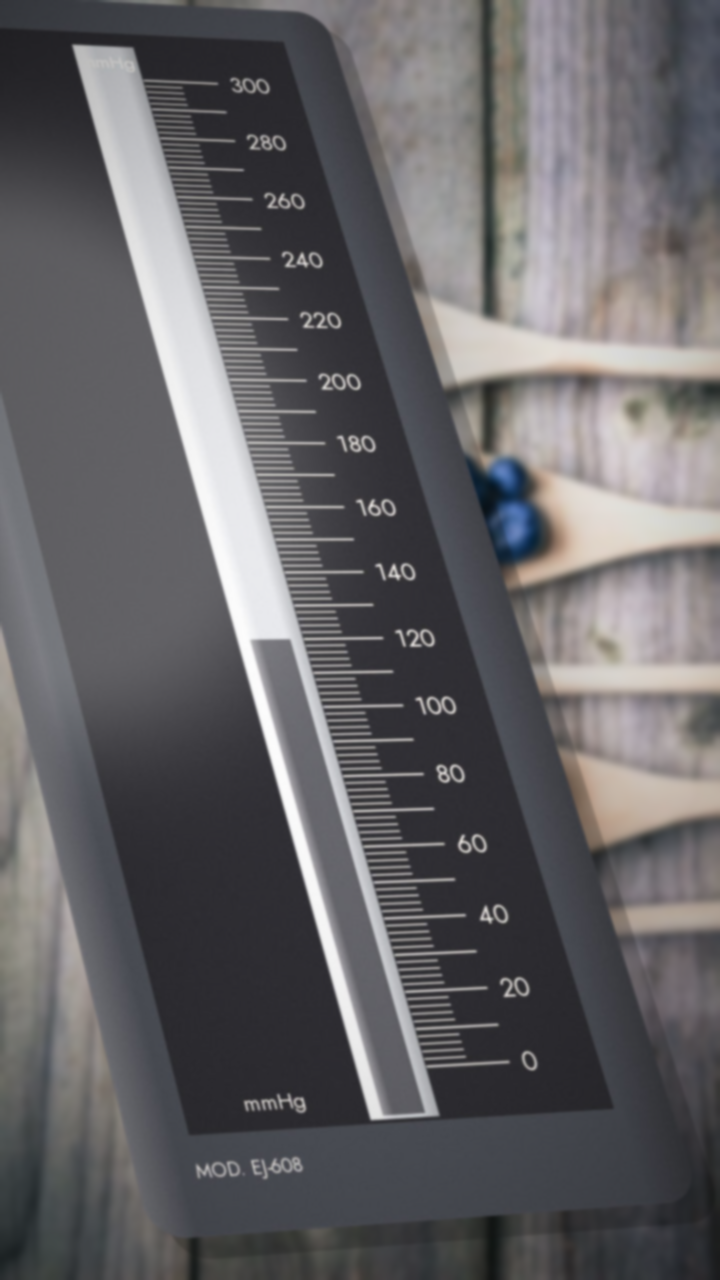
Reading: **120** mmHg
